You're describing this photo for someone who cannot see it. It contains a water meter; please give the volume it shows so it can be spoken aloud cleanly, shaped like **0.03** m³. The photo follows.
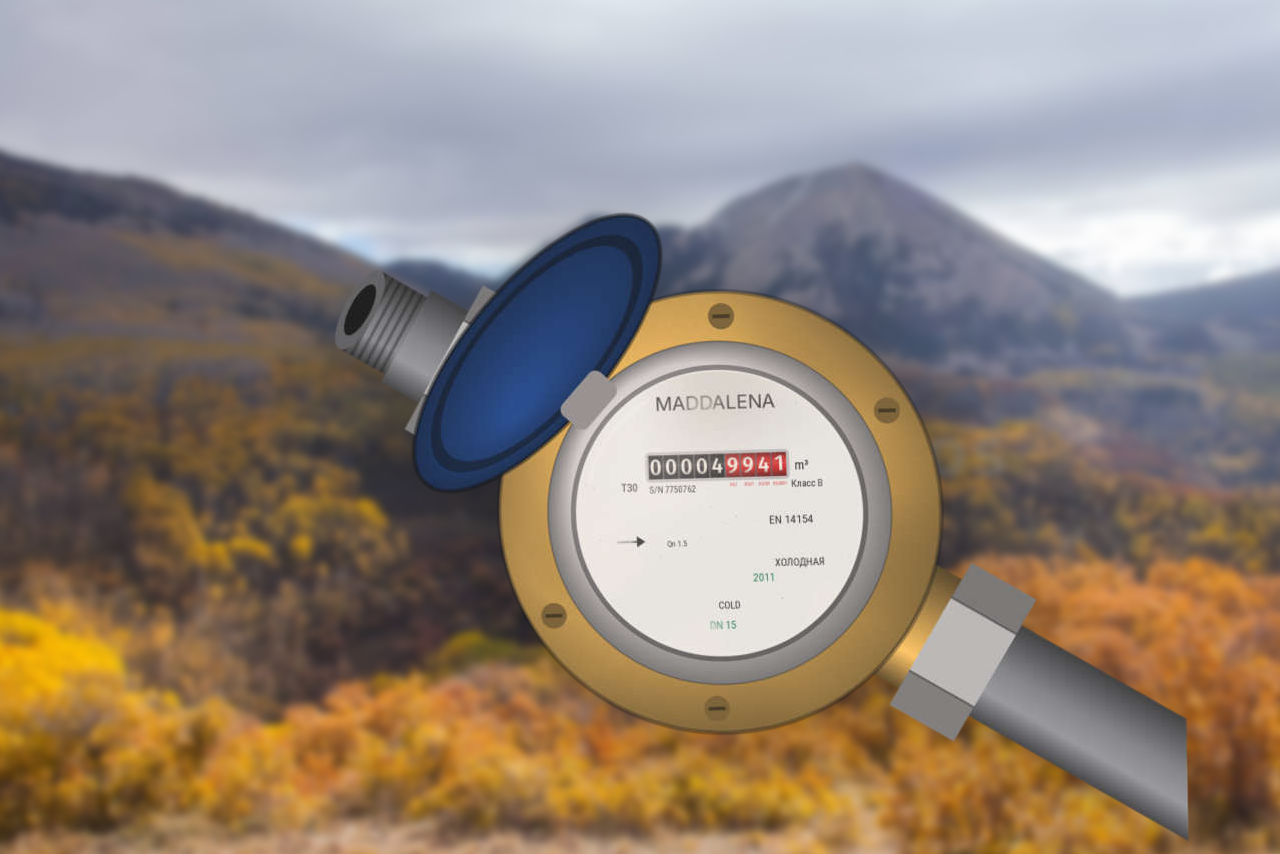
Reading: **4.9941** m³
